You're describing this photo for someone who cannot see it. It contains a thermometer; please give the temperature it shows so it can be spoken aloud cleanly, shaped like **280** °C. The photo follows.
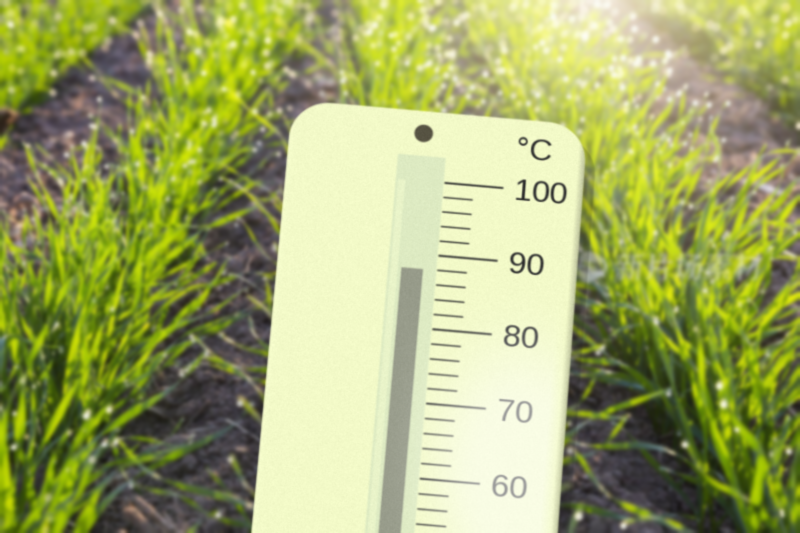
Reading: **88** °C
